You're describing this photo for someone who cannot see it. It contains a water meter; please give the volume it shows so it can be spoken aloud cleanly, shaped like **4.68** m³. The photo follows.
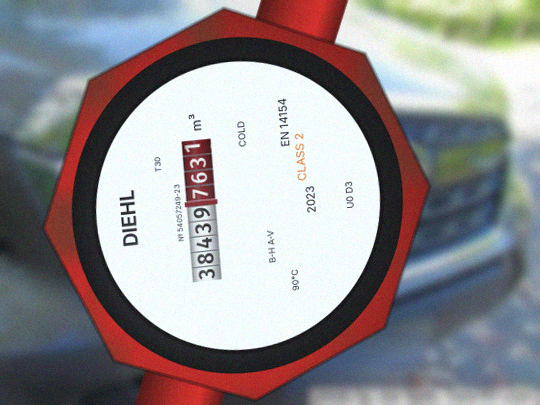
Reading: **38439.7631** m³
